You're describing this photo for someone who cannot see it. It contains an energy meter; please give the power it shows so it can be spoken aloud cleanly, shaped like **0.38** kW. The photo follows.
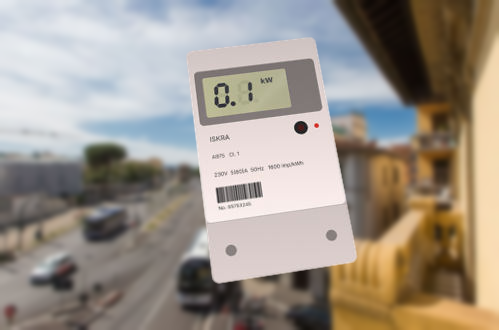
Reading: **0.1** kW
